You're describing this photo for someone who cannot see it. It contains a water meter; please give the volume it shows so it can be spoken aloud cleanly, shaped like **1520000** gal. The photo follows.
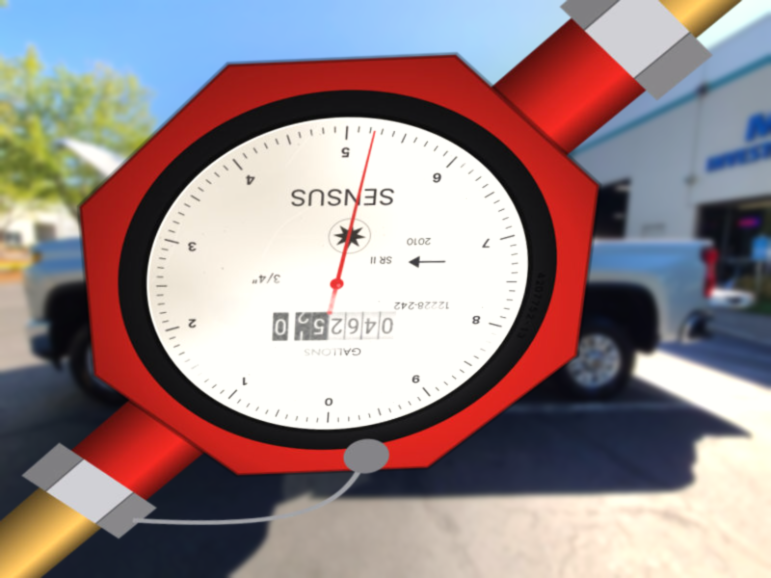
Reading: **462515.2** gal
